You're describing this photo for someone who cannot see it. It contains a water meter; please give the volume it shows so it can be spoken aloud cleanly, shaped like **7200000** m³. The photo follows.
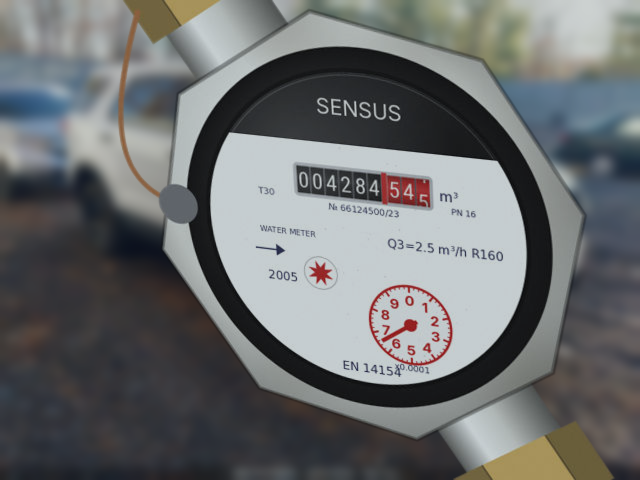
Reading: **4284.5446** m³
